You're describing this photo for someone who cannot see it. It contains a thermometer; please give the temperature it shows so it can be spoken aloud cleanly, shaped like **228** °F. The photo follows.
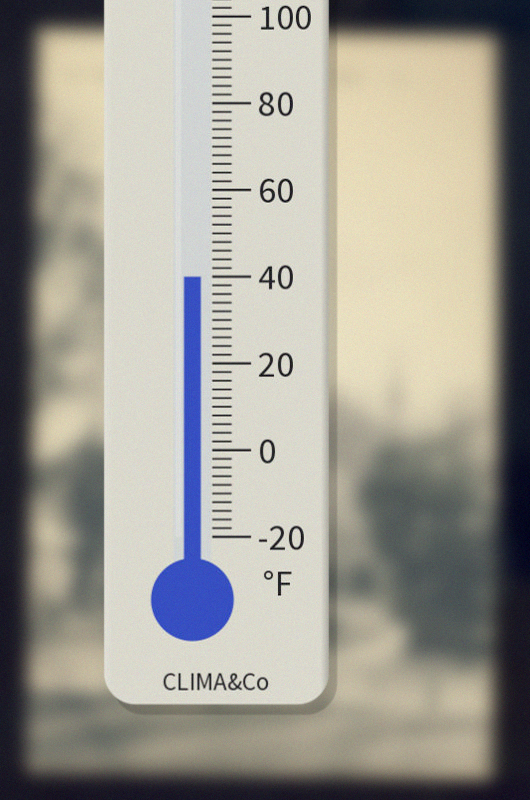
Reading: **40** °F
